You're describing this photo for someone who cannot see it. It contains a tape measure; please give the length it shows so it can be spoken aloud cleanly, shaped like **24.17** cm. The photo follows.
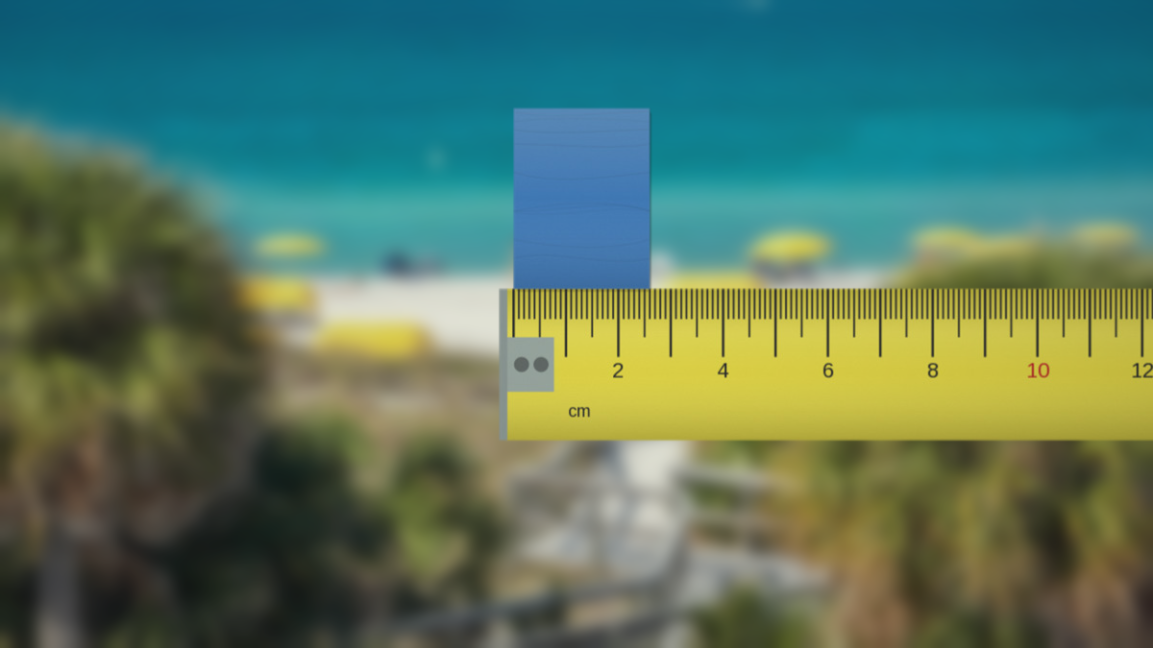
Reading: **2.6** cm
